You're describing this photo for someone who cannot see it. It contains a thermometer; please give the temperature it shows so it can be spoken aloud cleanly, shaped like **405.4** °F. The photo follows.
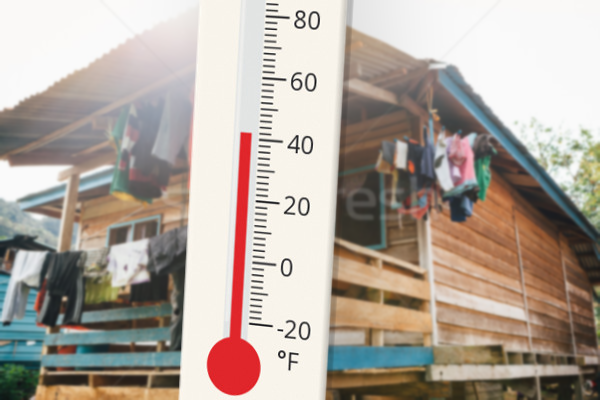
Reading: **42** °F
